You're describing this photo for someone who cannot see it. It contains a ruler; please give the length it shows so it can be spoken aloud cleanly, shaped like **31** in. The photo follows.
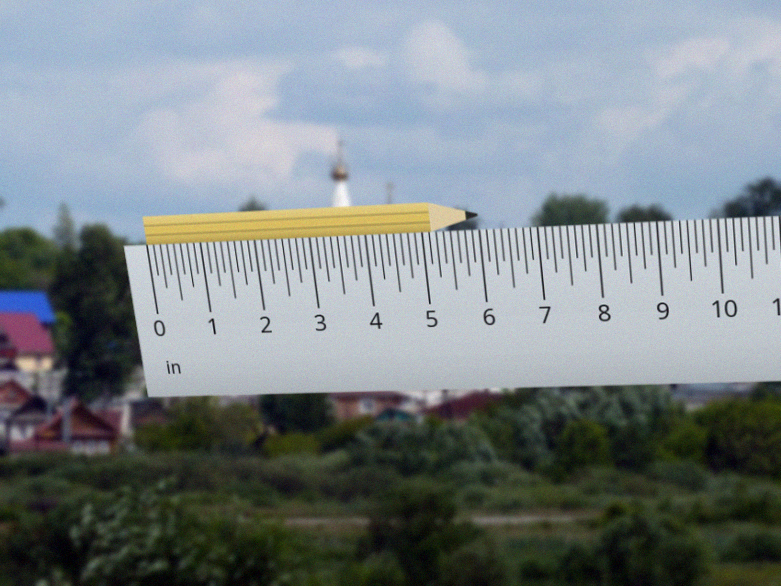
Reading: **6** in
